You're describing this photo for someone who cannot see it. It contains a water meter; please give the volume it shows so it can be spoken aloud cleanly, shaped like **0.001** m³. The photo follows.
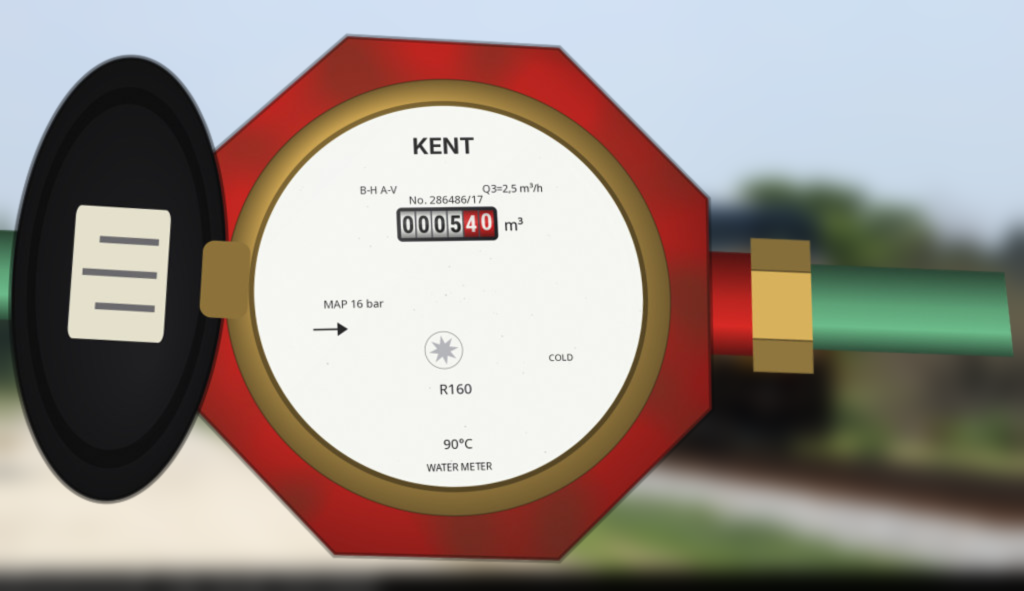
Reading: **5.40** m³
